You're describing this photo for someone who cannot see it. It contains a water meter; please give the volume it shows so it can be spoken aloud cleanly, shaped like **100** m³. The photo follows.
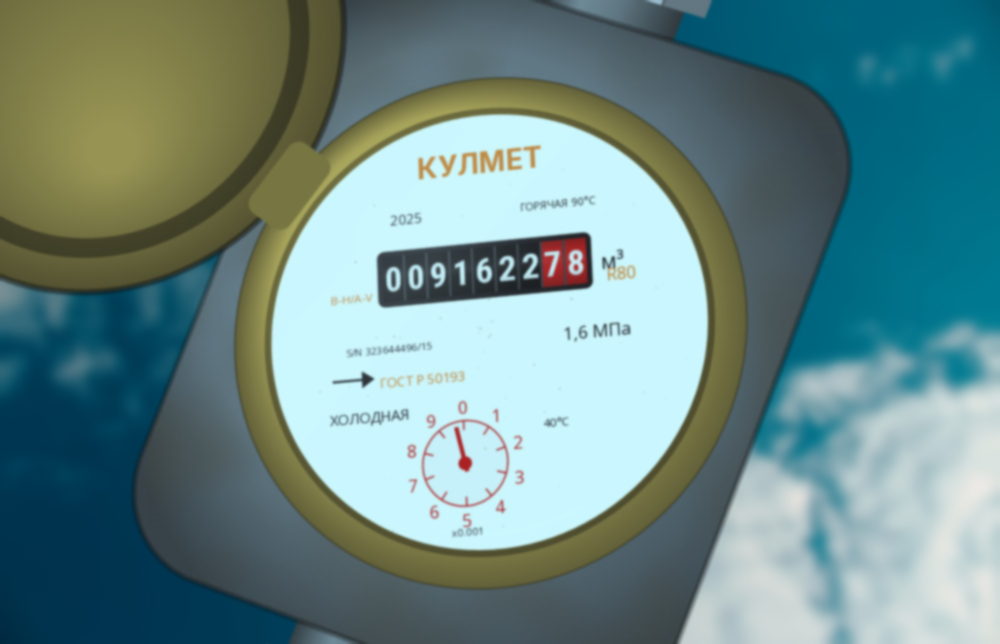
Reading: **91622.779** m³
